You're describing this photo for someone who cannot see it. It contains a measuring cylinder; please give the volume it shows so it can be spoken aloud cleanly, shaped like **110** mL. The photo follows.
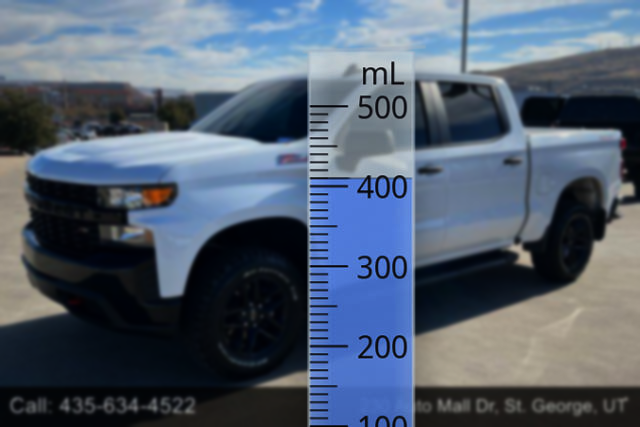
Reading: **410** mL
